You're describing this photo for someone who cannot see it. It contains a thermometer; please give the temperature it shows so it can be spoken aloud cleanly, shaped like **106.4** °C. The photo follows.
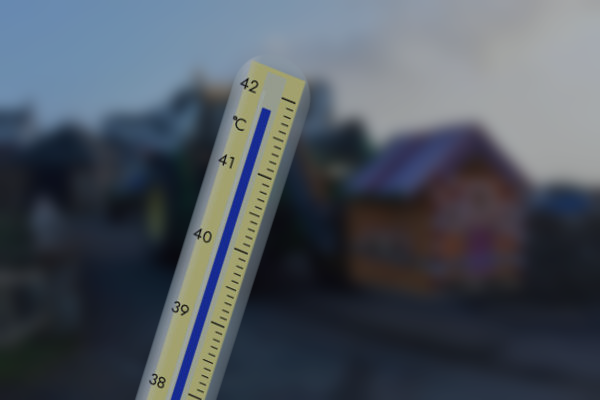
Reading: **41.8** °C
